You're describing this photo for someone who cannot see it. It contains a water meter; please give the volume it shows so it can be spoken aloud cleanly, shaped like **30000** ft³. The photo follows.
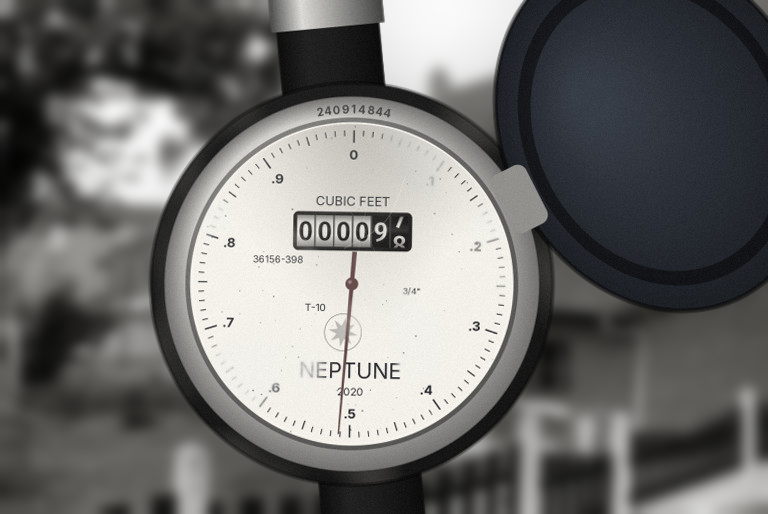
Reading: **97.51** ft³
